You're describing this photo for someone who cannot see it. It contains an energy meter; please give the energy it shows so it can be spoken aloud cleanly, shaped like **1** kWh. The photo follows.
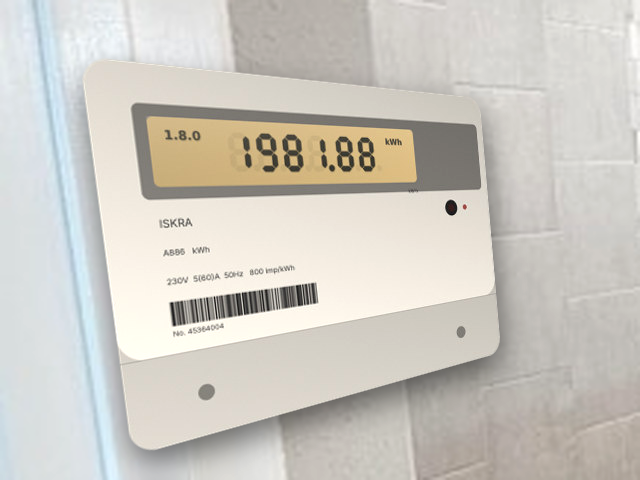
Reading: **1981.88** kWh
